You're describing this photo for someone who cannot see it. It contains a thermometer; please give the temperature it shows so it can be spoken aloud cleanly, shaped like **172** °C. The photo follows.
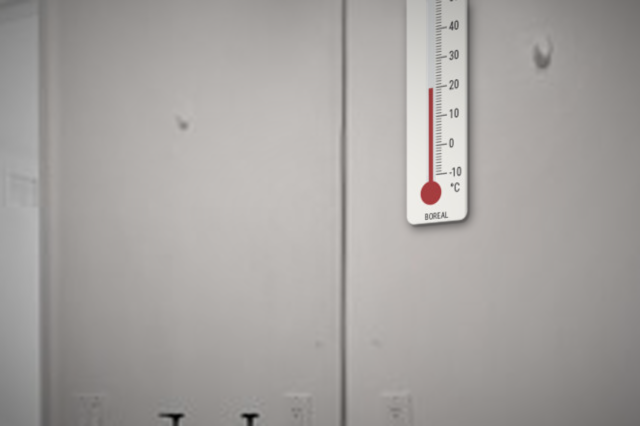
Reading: **20** °C
